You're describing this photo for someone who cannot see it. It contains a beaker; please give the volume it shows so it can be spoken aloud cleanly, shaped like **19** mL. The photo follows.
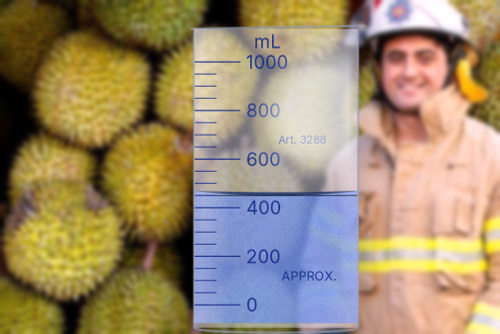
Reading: **450** mL
